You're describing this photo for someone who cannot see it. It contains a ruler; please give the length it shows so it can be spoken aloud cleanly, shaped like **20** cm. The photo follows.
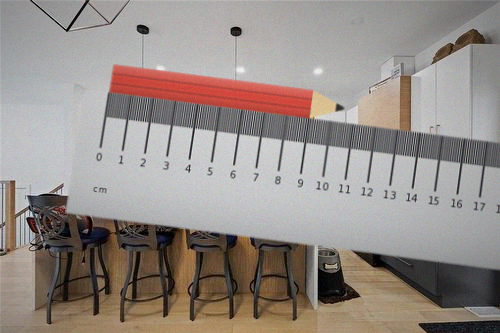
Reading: **10.5** cm
